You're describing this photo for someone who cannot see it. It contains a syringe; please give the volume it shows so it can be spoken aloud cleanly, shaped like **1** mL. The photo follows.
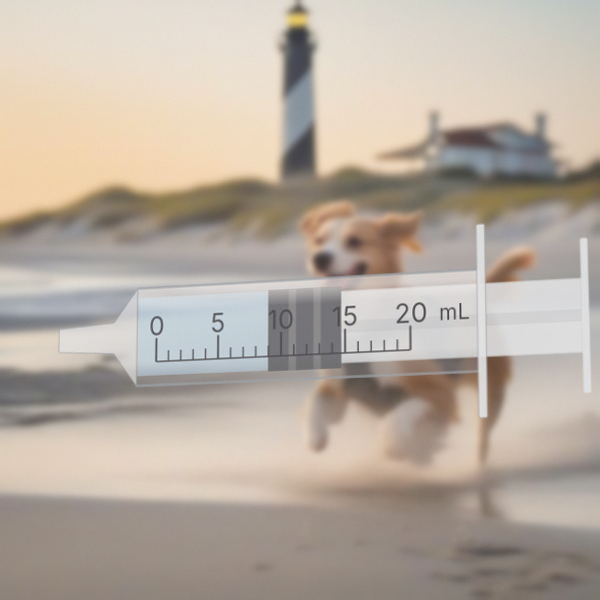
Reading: **9** mL
